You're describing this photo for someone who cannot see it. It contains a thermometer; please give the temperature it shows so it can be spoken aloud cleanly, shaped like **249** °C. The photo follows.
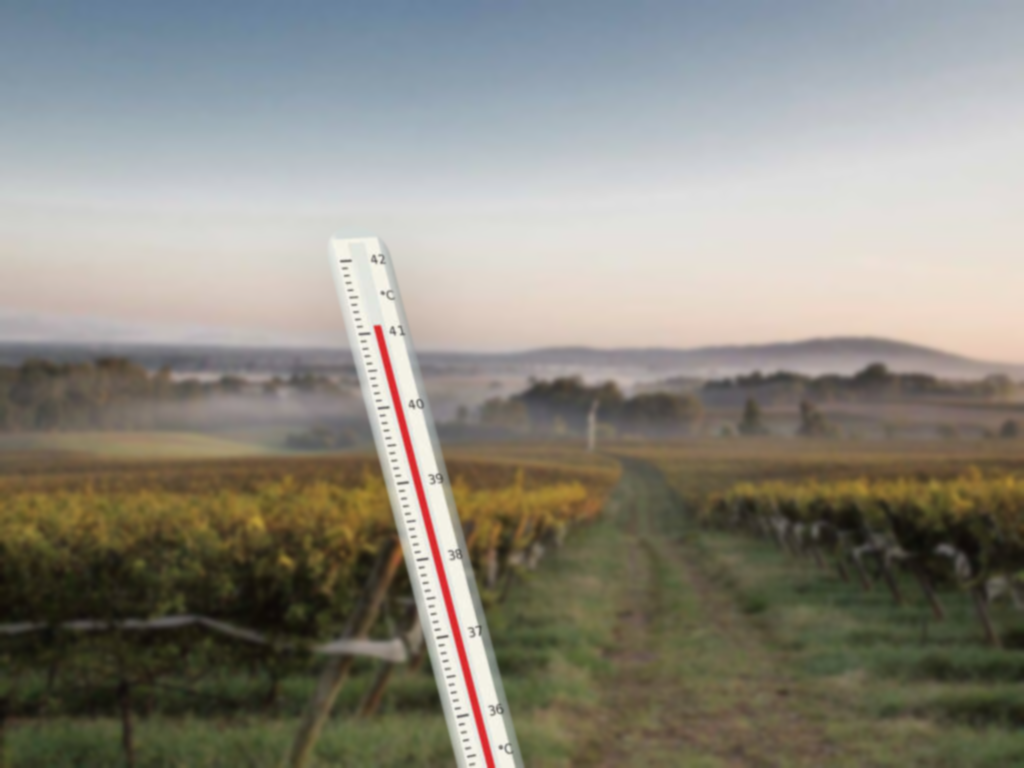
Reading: **41.1** °C
